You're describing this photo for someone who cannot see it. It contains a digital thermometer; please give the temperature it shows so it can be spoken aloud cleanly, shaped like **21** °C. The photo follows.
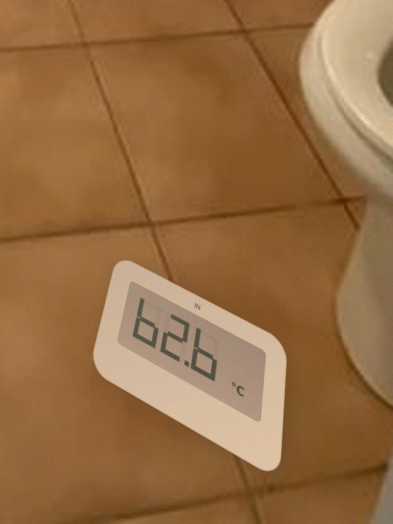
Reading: **62.6** °C
